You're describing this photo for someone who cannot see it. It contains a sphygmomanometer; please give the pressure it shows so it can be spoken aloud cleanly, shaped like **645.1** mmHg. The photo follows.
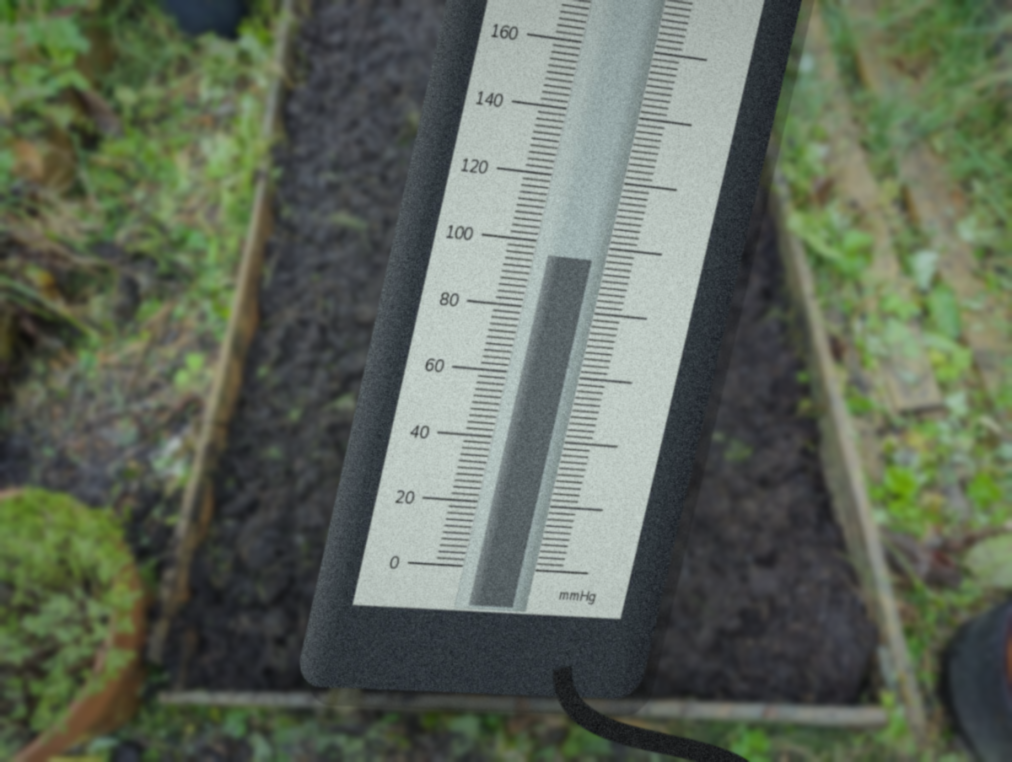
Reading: **96** mmHg
